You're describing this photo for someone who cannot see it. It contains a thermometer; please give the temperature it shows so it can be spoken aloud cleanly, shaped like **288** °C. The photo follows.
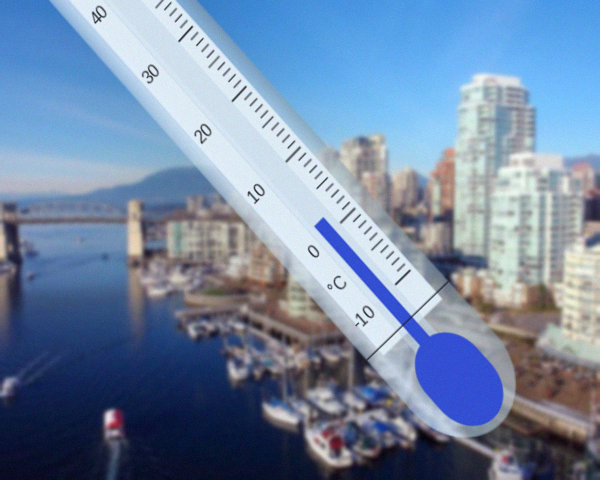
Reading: **2** °C
